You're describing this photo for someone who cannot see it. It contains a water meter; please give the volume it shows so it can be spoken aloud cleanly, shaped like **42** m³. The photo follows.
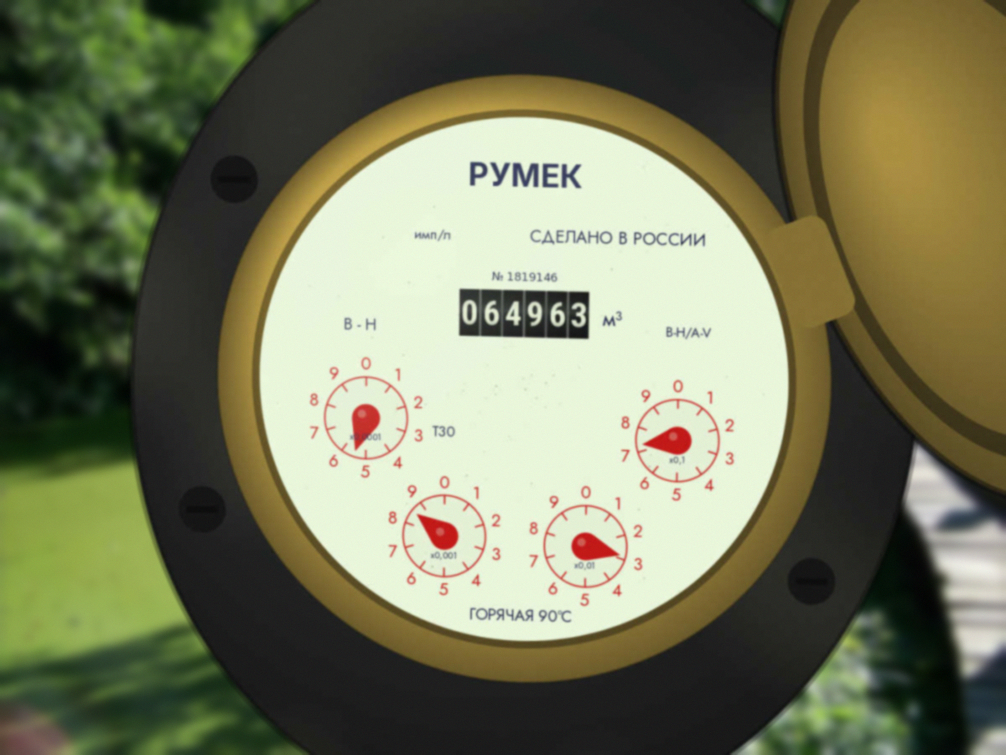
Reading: **64963.7285** m³
